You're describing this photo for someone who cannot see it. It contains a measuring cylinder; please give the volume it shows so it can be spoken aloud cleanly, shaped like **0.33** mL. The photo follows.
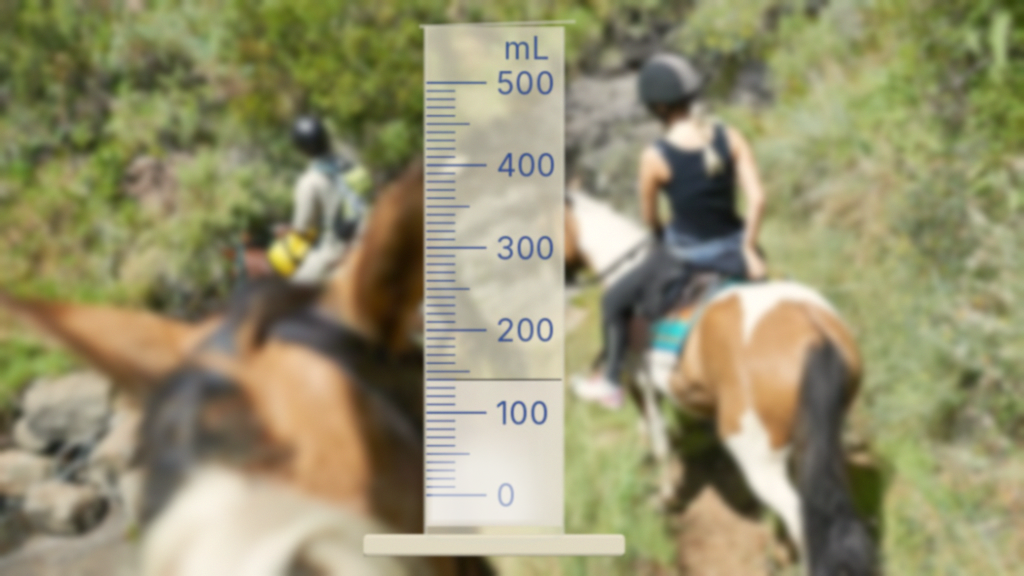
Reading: **140** mL
